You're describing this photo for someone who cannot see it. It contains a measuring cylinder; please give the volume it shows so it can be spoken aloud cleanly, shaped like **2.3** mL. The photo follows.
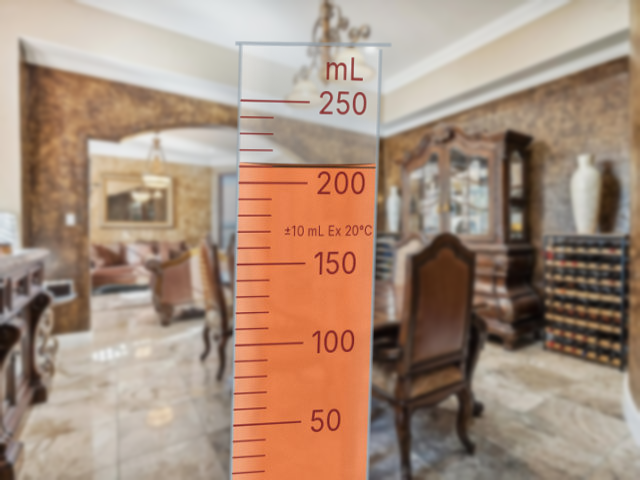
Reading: **210** mL
